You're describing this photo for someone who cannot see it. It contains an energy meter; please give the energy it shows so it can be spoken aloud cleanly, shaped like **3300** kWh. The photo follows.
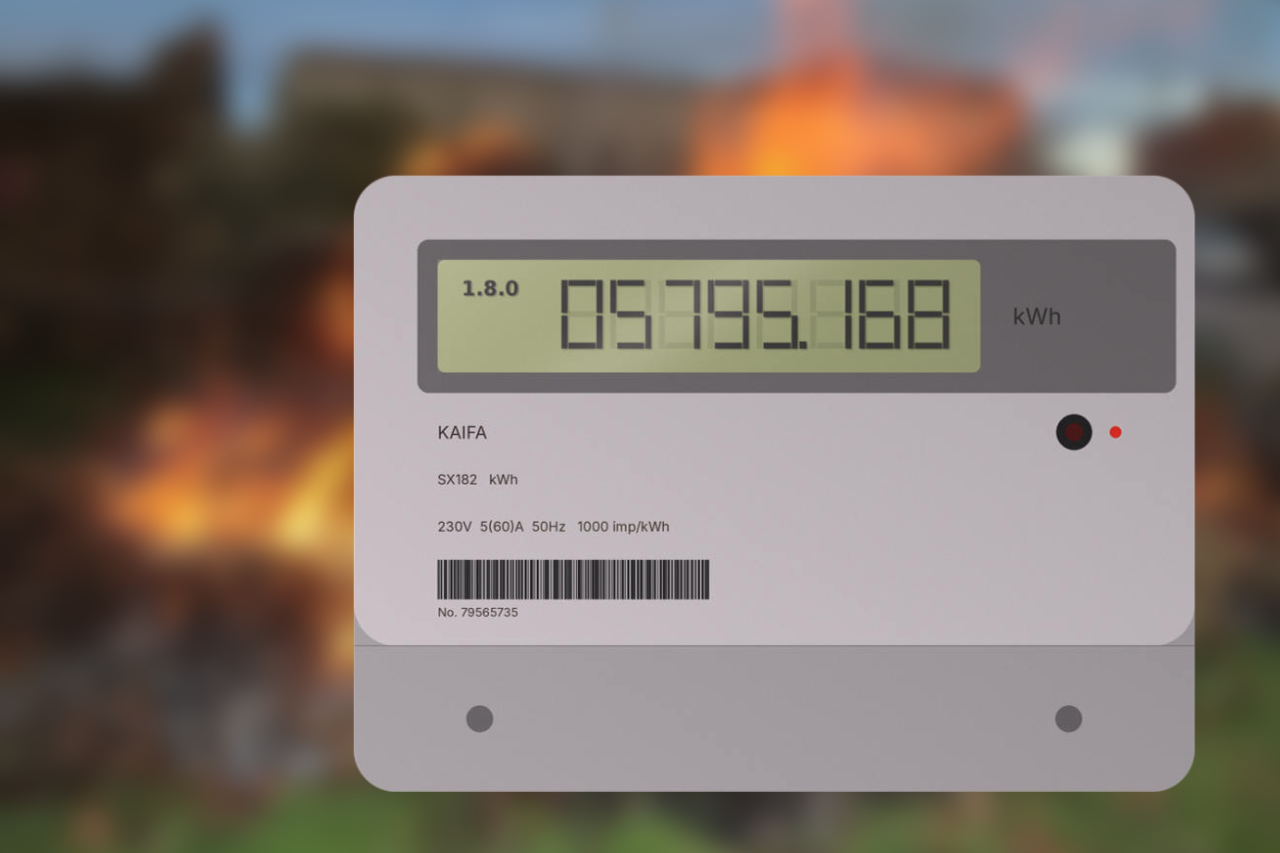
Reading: **5795.168** kWh
